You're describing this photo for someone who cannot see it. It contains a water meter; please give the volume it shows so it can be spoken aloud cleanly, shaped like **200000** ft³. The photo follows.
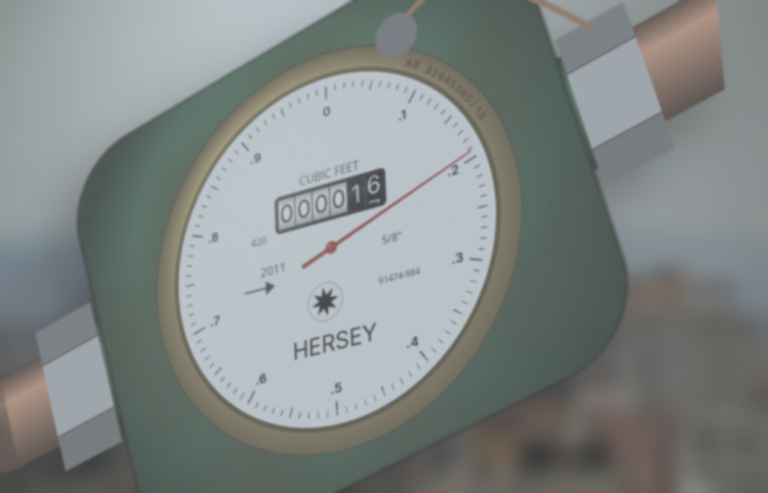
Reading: **16.19** ft³
